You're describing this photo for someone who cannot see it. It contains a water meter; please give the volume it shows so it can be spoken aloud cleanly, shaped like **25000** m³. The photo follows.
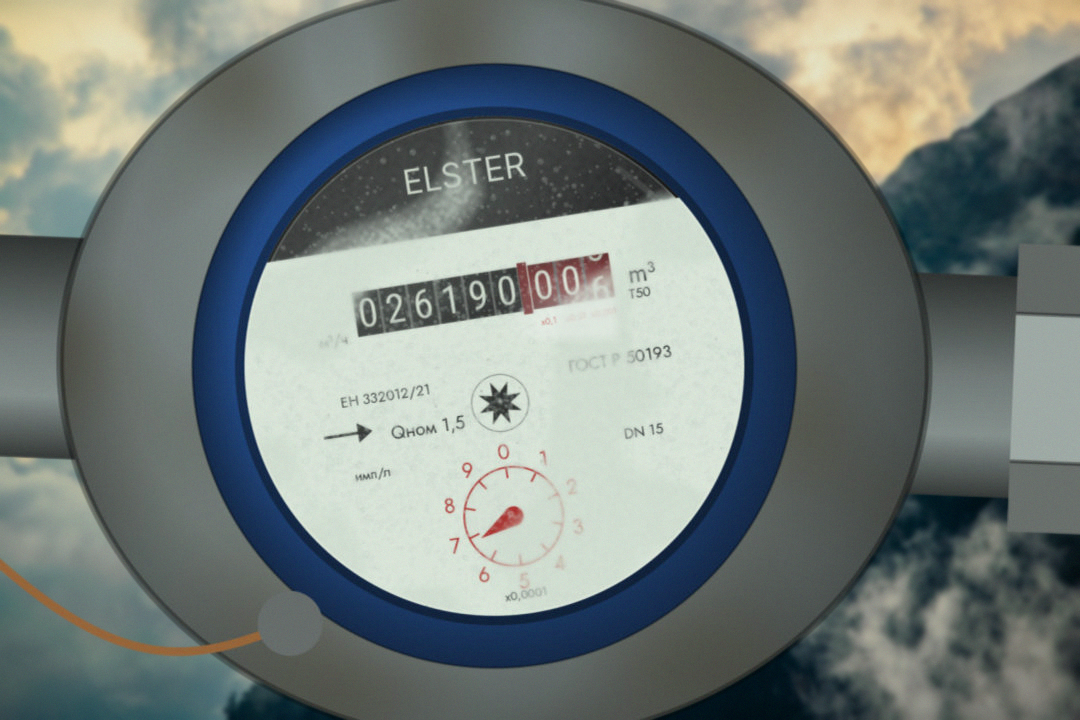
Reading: **26190.0056** m³
